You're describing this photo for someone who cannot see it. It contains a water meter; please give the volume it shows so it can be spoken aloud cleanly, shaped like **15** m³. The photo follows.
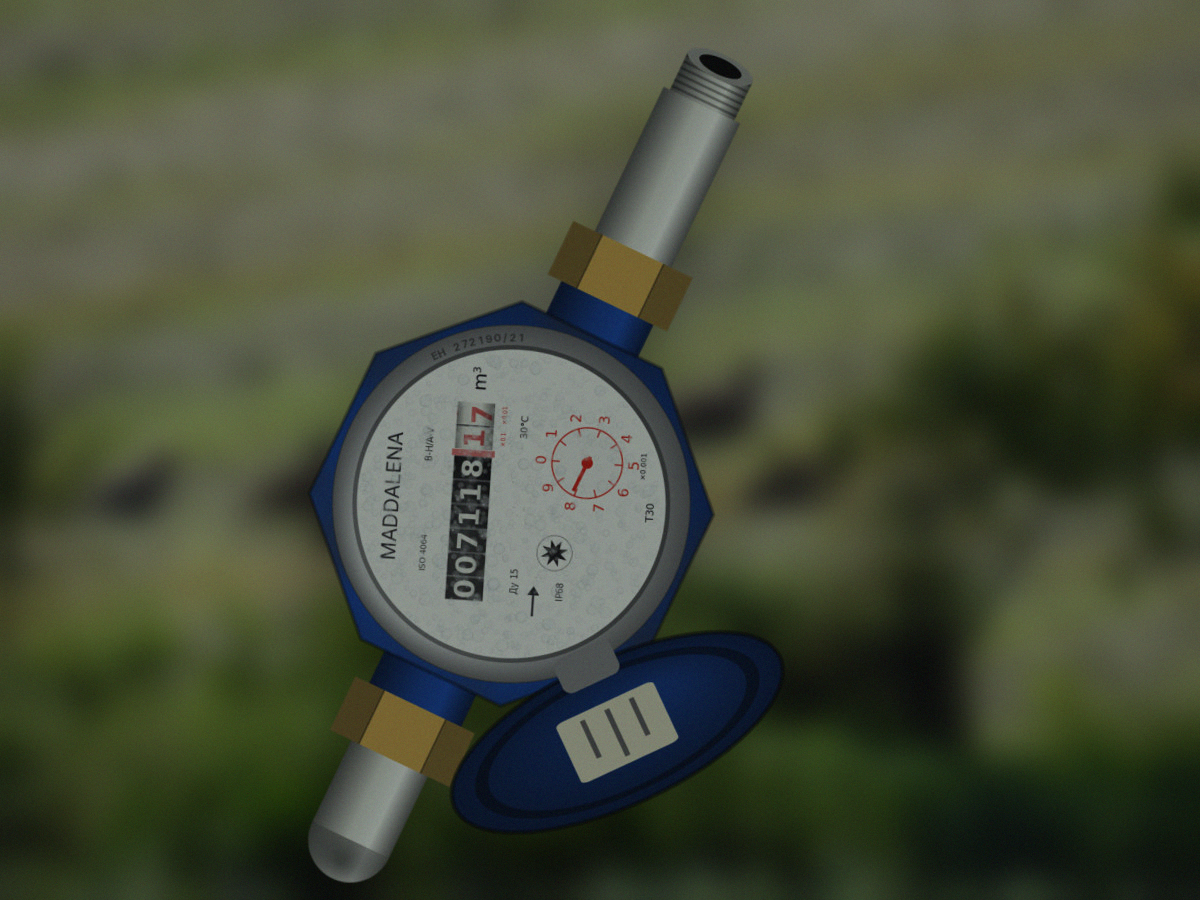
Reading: **7118.168** m³
